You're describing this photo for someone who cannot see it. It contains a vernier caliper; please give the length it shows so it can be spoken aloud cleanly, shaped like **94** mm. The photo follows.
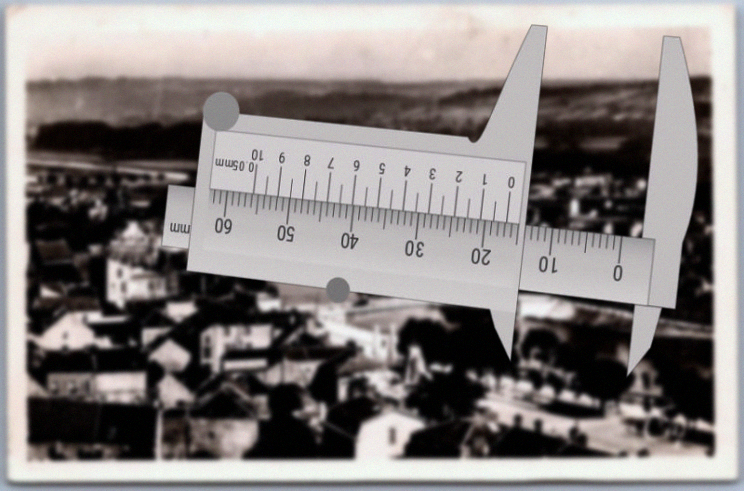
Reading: **16.8** mm
